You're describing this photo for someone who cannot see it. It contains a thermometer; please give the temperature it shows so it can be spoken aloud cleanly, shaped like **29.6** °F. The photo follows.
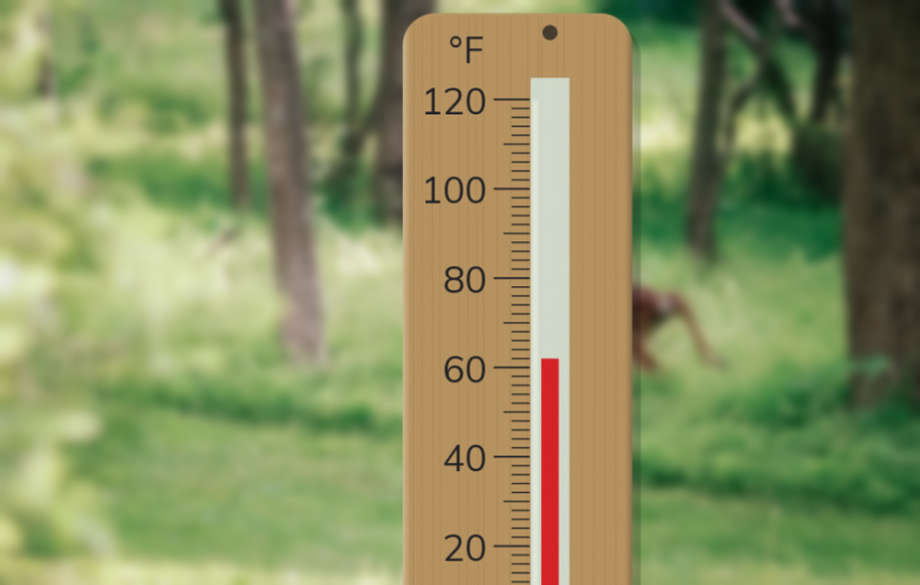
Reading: **62** °F
